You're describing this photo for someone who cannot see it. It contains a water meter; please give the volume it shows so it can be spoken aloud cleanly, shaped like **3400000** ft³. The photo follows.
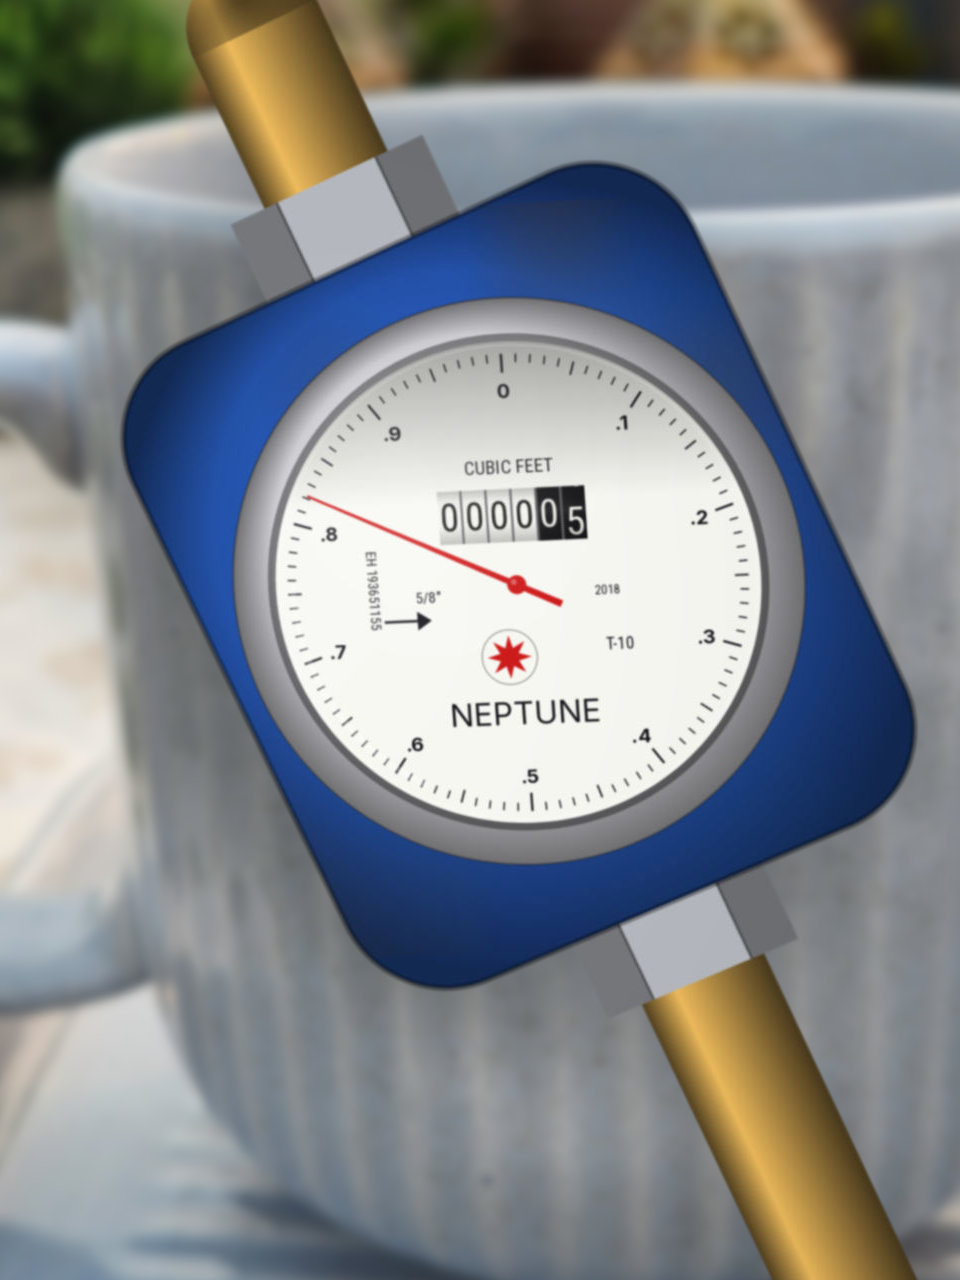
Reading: **4.82** ft³
